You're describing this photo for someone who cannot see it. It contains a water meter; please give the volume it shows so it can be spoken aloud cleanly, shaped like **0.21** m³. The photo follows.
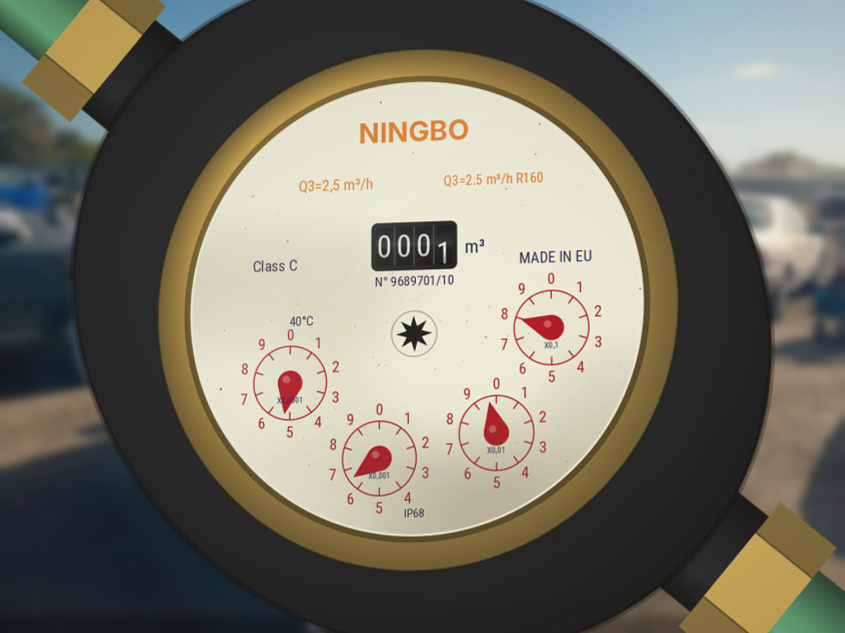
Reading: **0.7965** m³
